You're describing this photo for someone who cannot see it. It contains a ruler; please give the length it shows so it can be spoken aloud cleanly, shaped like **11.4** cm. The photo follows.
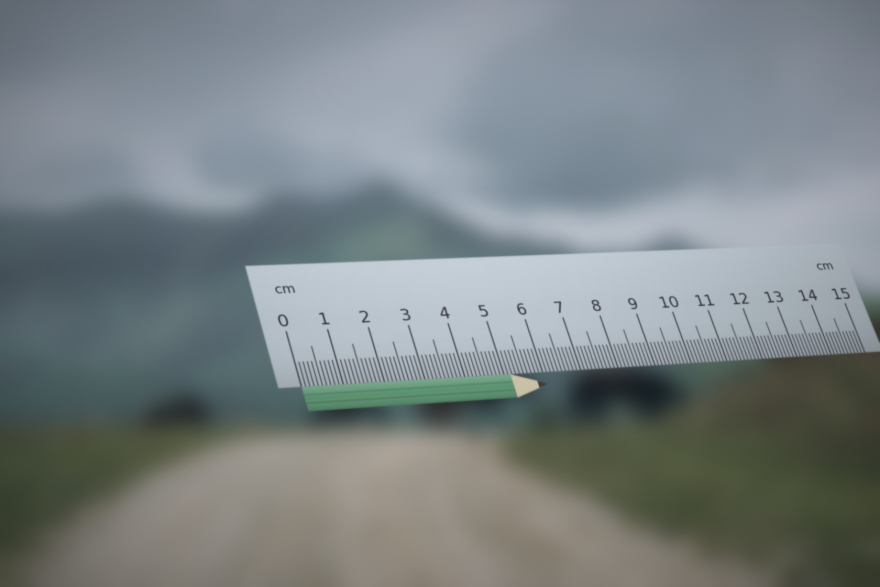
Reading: **6** cm
